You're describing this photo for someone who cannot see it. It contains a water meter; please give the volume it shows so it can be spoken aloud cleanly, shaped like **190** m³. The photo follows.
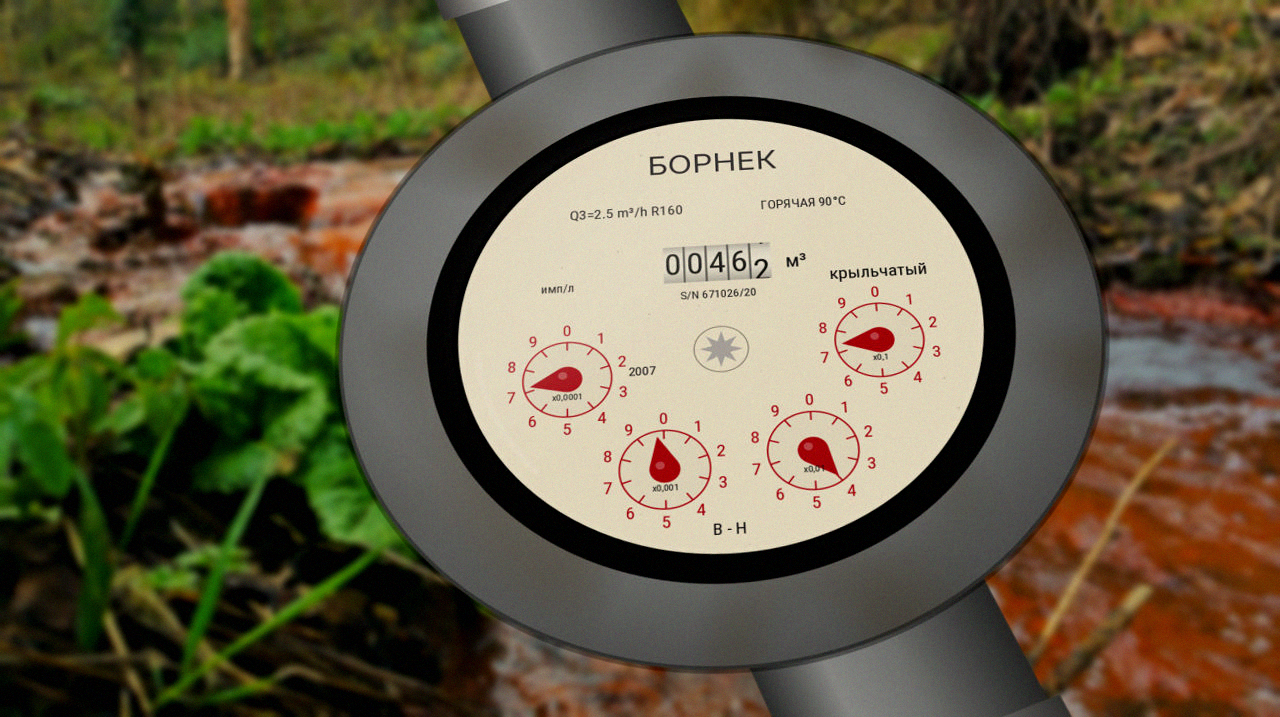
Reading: **461.7397** m³
